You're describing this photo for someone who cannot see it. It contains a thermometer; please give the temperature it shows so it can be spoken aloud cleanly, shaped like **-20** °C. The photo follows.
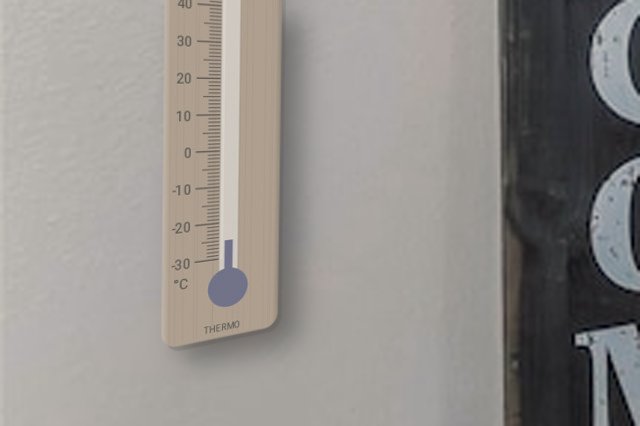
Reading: **-25** °C
